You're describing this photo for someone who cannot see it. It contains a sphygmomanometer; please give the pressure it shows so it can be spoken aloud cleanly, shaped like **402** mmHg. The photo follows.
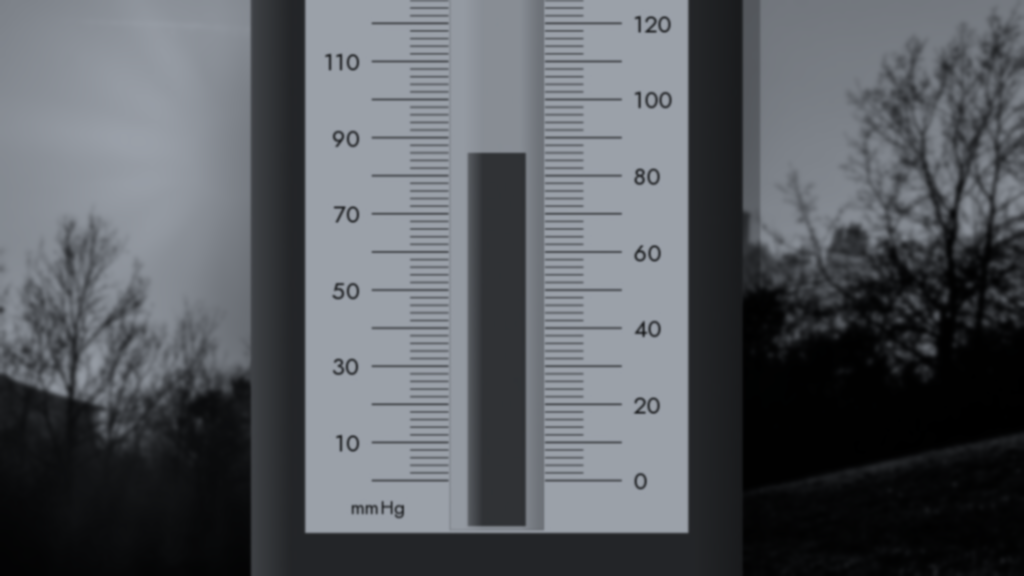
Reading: **86** mmHg
